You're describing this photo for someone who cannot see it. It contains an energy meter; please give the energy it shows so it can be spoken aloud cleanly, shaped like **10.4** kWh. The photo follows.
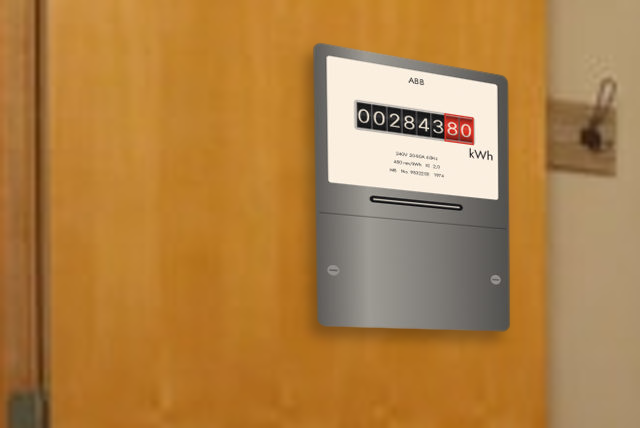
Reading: **2843.80** kWh
